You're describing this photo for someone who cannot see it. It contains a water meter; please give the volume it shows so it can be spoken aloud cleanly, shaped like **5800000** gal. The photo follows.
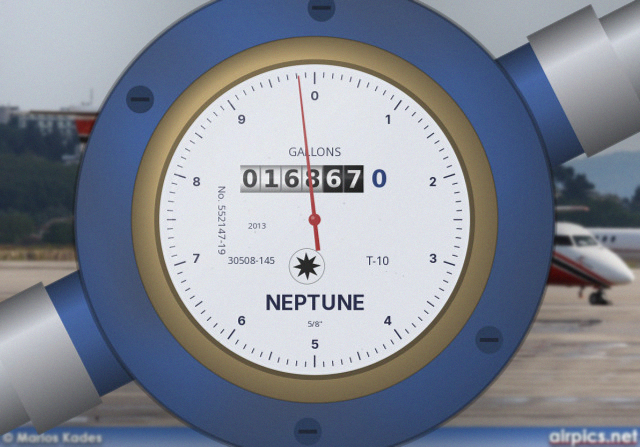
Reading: **168669.8** gal
